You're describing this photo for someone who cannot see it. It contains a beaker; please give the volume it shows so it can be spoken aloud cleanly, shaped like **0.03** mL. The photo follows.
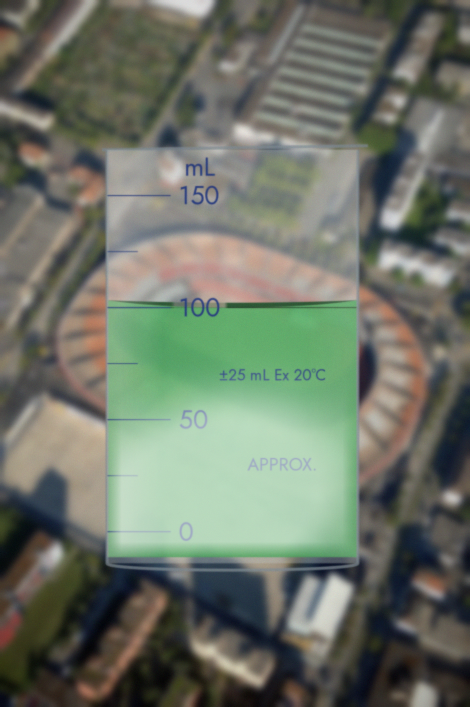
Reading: **100** mL
